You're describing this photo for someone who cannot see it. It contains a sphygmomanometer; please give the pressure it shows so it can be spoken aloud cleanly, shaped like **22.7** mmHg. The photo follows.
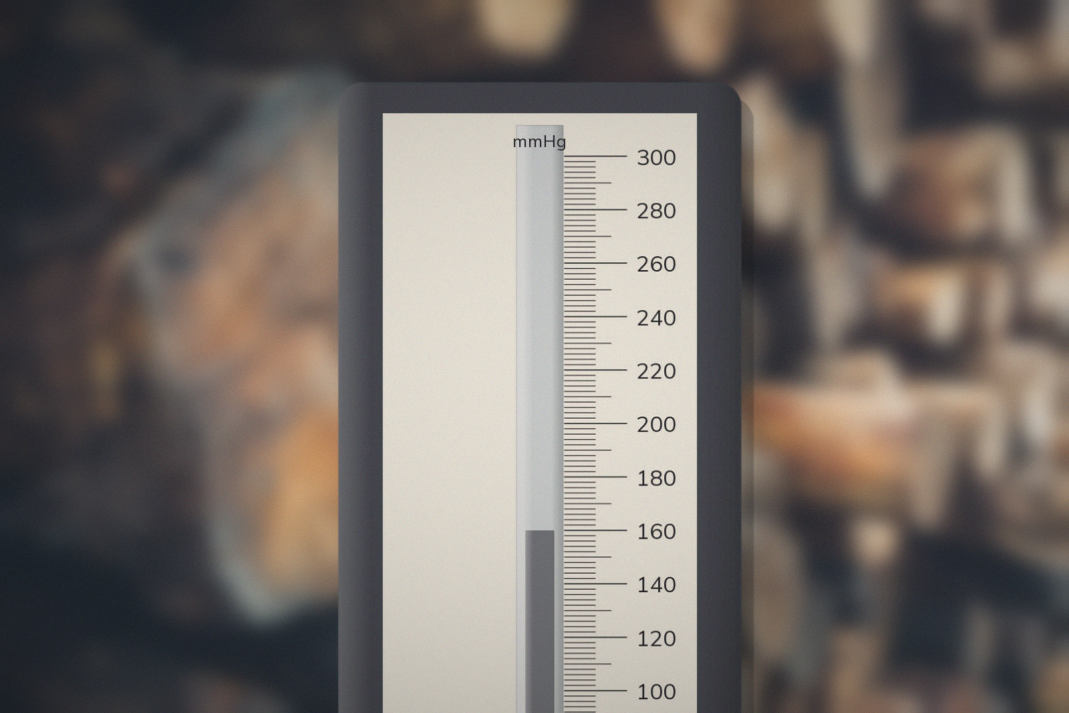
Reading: **160** mmHg
